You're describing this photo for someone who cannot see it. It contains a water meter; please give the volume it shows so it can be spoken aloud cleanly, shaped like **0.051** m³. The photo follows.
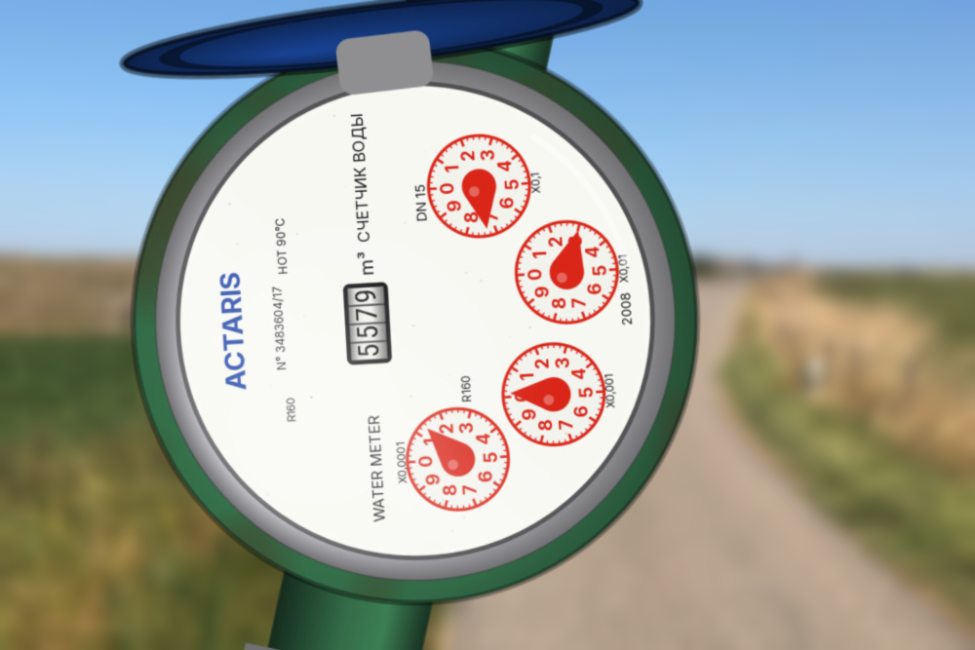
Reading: **5579.7301** m³
